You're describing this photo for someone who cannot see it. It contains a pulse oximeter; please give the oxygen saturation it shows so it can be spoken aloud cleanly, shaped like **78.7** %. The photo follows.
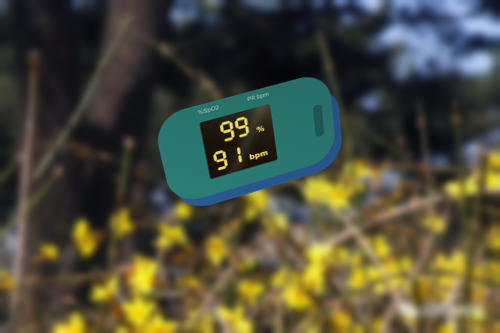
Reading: **99** %
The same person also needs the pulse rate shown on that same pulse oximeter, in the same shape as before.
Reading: **91** bpm
